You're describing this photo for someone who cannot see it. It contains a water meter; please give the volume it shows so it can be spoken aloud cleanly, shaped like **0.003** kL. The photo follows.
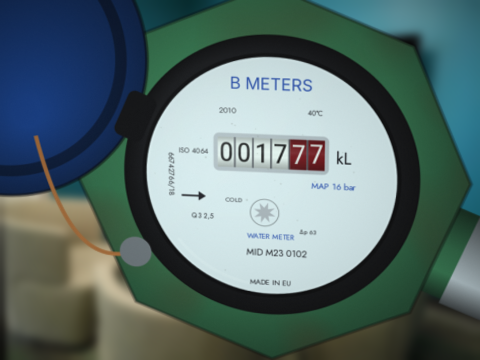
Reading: **17.77** kL
